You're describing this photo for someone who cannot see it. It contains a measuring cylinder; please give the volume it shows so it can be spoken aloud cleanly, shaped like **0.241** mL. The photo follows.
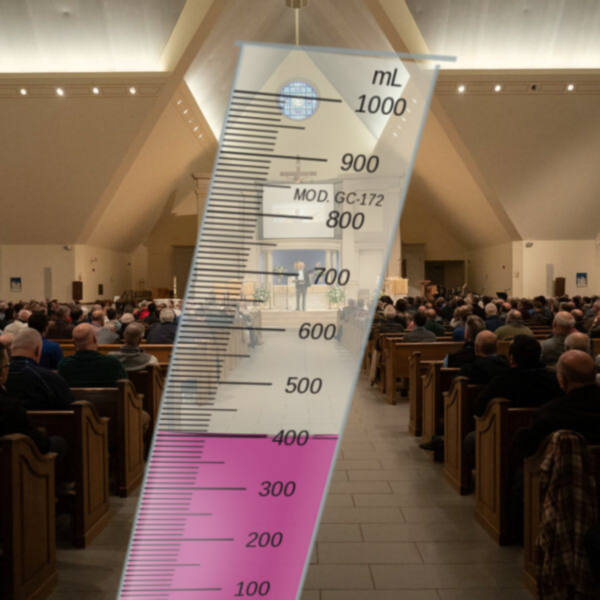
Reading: **400** mL
